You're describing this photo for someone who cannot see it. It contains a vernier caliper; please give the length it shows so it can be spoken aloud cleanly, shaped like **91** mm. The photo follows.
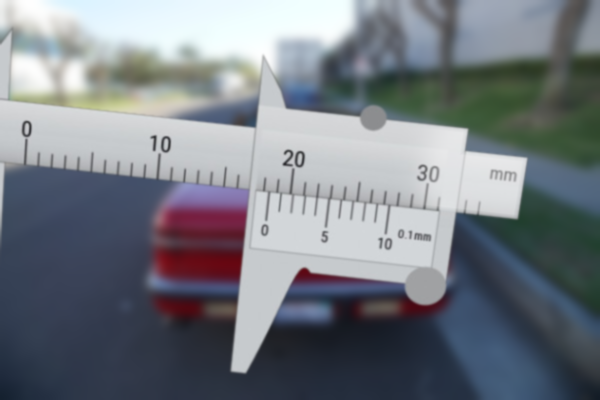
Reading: **18.4** mm
